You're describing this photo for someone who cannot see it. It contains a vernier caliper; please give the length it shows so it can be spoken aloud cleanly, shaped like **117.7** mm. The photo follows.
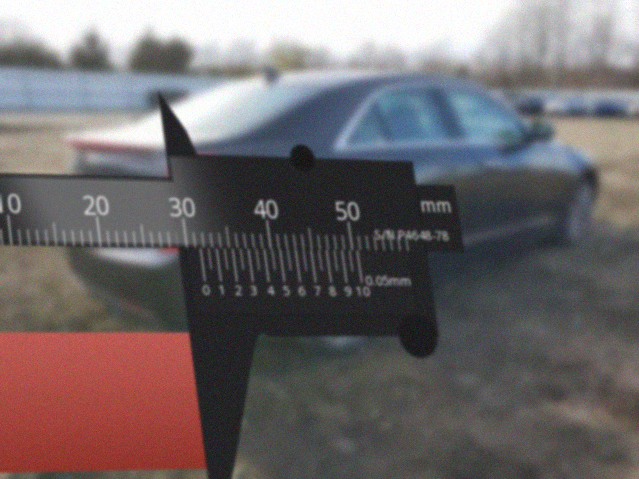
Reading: **31.6** mm
